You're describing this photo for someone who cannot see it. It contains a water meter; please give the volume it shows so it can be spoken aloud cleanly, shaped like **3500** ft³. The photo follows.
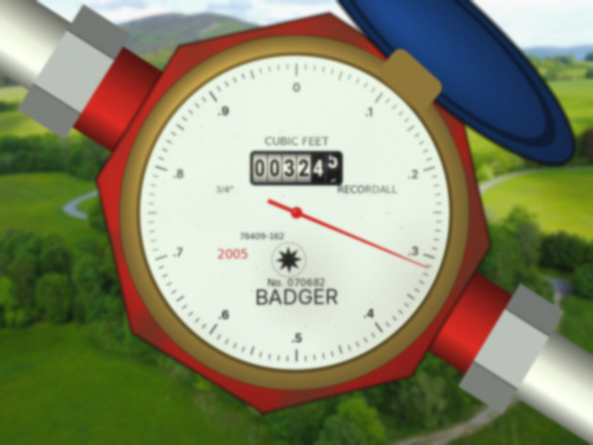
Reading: **3245.31** ft³
